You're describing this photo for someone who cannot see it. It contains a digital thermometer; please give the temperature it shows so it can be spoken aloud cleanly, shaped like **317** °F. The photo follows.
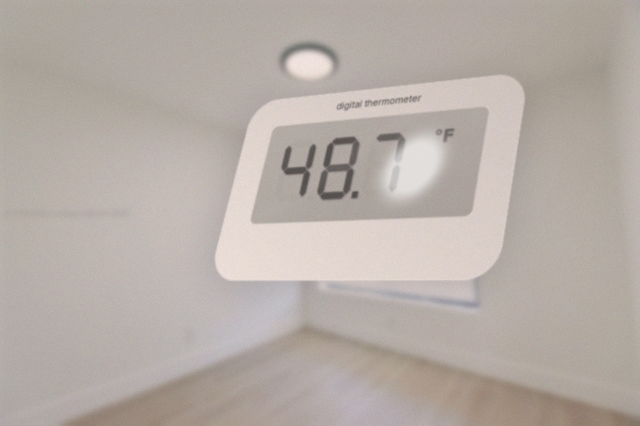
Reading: **48.7** °F
